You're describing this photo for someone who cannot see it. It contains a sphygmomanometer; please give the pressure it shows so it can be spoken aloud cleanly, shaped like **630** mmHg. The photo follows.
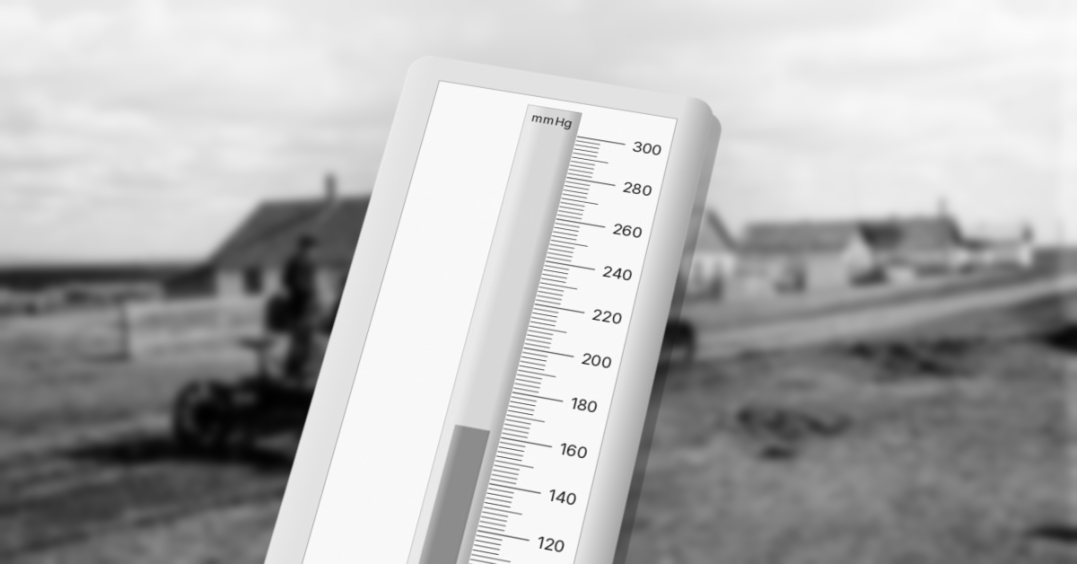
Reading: **162** mmHg
